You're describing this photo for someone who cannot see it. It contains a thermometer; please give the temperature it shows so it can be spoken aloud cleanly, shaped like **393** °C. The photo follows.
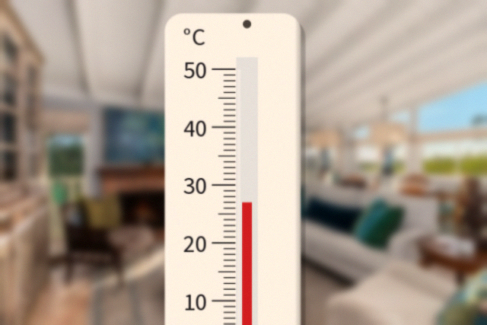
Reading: **27** °C
